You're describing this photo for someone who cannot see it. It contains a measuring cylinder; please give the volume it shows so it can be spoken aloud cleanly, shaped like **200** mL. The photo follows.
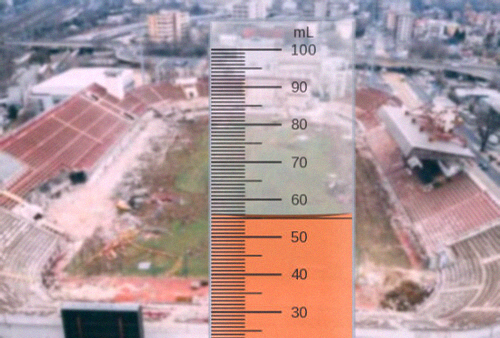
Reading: **55** mL
